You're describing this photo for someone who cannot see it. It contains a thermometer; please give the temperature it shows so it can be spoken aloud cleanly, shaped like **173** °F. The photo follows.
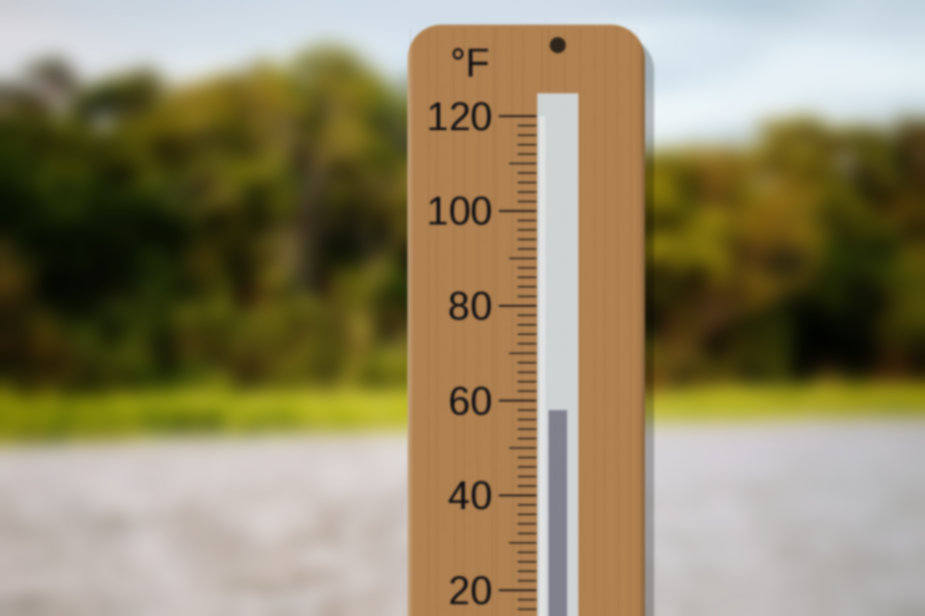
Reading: **58** °F
